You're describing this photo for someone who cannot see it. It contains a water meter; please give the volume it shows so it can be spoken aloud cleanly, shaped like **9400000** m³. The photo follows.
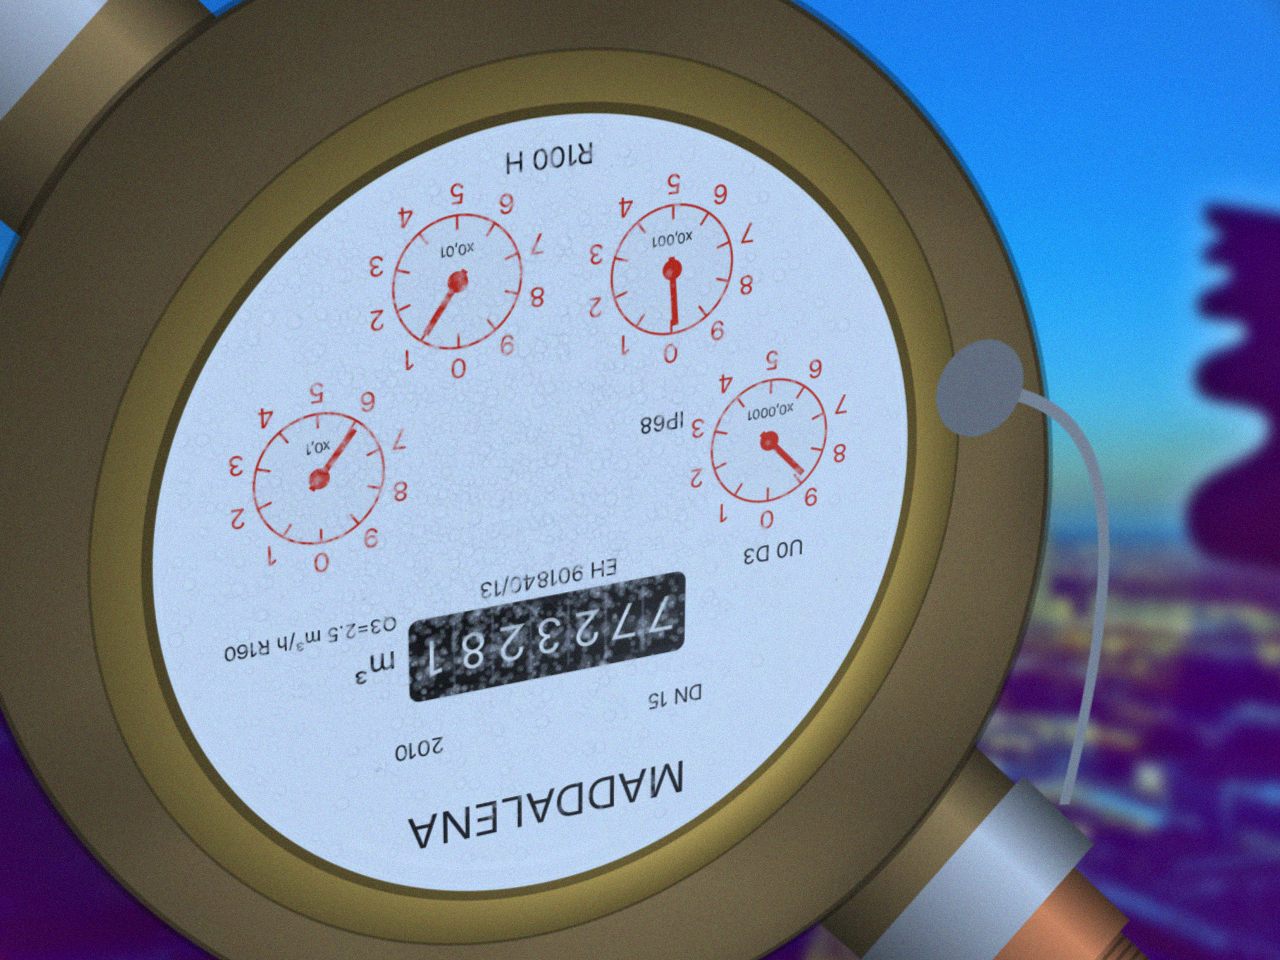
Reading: **7723281.6098** m³
